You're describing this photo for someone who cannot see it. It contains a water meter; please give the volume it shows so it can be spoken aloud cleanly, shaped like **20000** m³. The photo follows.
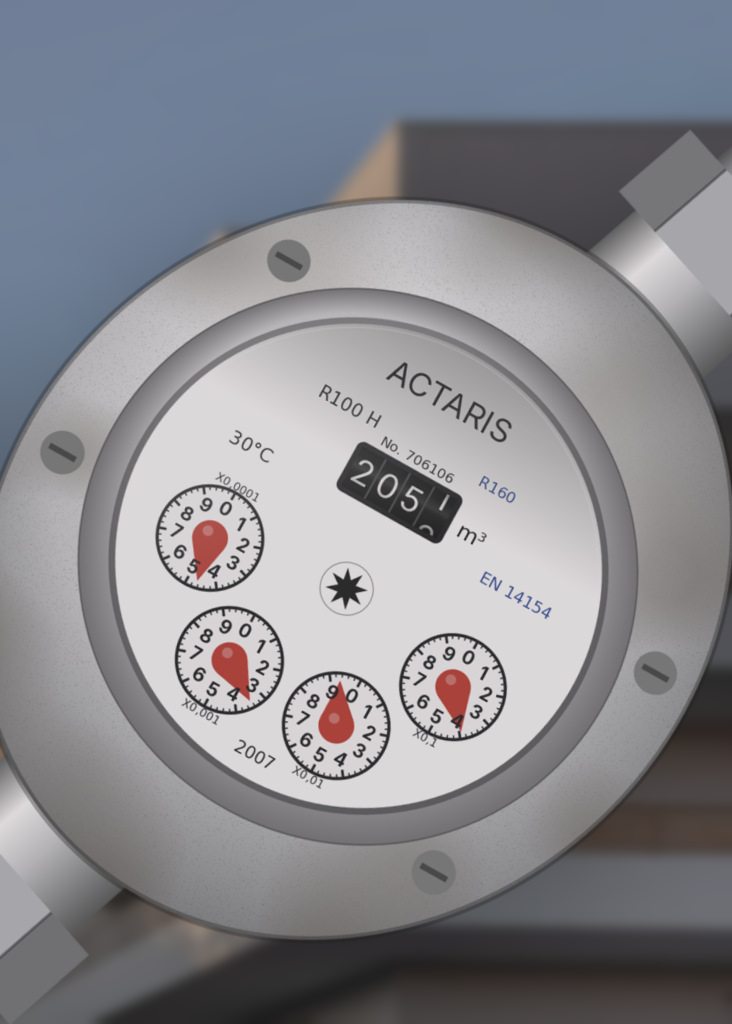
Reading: **2051.3934** m³
